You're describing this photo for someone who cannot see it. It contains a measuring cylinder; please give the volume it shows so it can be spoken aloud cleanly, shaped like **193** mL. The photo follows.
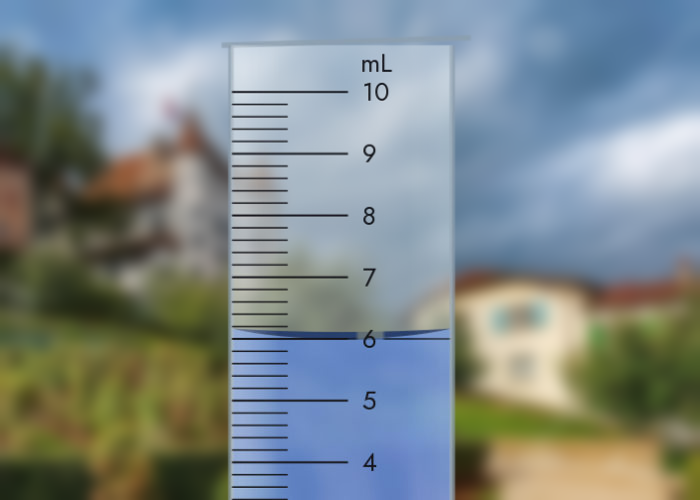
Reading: **6** mL
